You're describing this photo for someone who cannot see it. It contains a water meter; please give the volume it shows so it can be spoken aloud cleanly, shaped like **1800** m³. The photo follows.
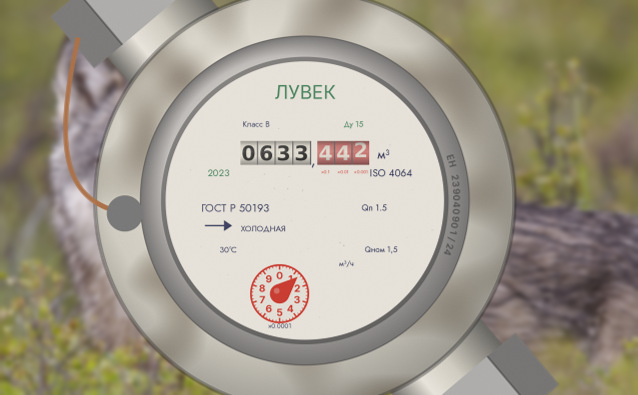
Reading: **633.4421** m³
